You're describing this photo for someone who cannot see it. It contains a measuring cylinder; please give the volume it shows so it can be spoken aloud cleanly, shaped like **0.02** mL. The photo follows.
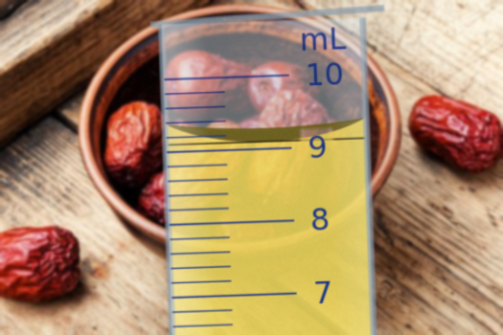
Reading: **9.1** mL
